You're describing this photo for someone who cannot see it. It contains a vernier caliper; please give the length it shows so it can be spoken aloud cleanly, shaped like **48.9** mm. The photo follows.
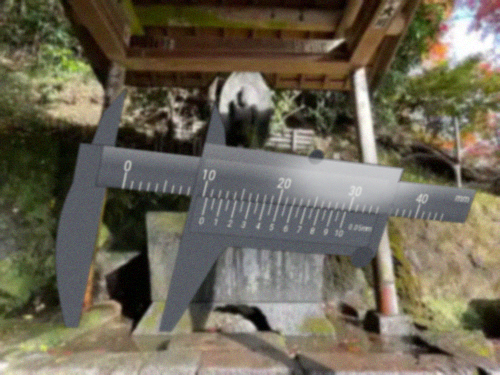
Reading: **10.5** mm
